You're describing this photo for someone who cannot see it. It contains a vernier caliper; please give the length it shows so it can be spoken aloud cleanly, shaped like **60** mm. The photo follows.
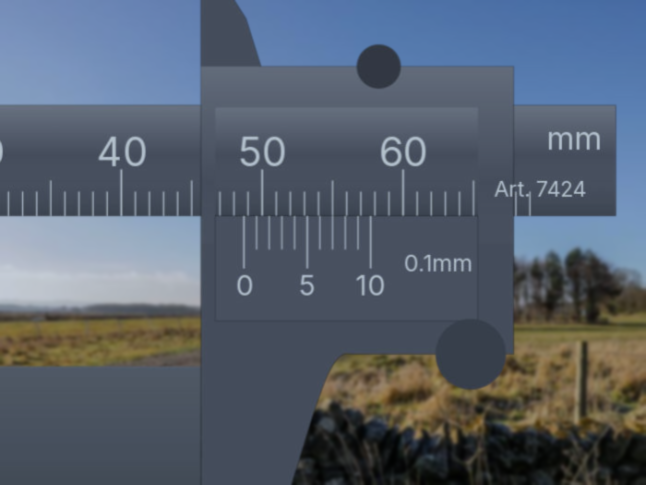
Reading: **48.7** mm
